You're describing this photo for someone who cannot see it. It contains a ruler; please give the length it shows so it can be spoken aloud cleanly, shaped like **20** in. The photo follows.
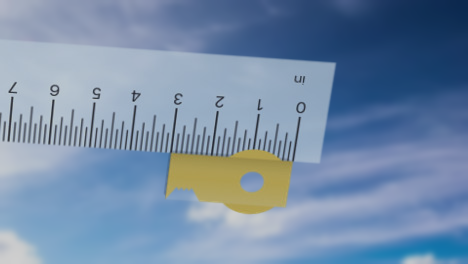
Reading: **3** in
